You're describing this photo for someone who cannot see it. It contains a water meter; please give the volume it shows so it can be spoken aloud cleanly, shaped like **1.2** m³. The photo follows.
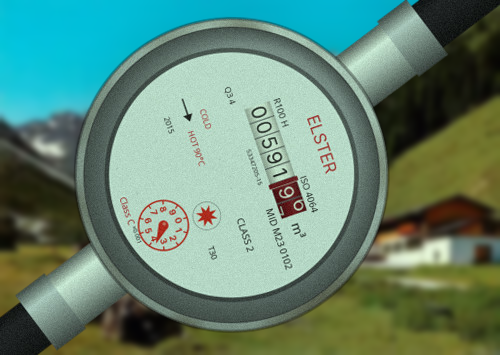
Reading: **591.963** m³
